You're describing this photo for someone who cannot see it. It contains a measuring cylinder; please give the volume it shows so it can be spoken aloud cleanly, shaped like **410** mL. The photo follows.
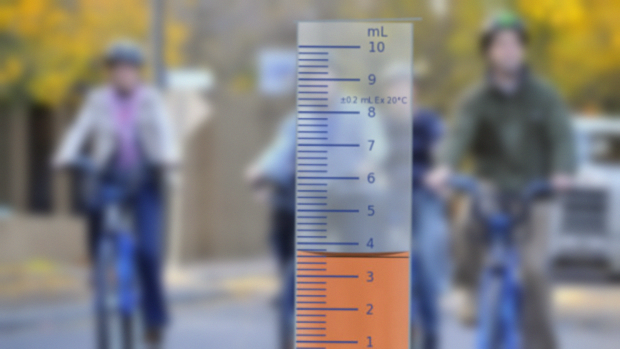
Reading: **3.6** mL
